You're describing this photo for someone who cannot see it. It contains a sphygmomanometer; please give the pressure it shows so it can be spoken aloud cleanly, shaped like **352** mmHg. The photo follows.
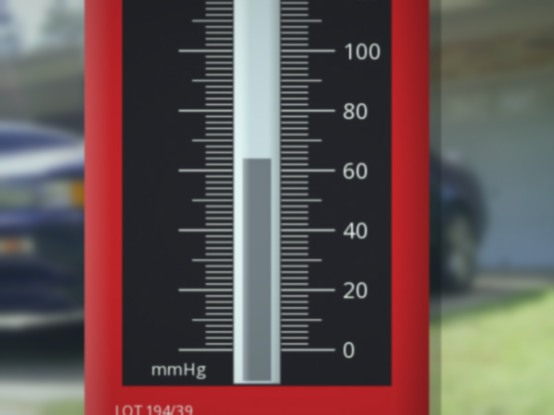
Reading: **64** mmHg
